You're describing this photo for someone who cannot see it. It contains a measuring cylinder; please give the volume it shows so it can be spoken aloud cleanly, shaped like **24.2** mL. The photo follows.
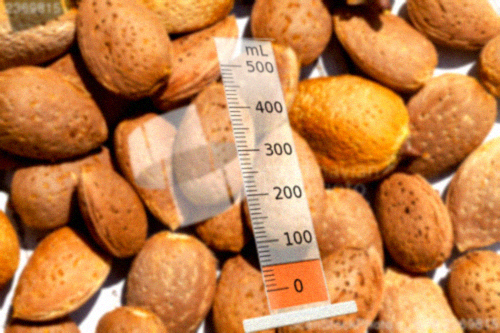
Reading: **50** mL
